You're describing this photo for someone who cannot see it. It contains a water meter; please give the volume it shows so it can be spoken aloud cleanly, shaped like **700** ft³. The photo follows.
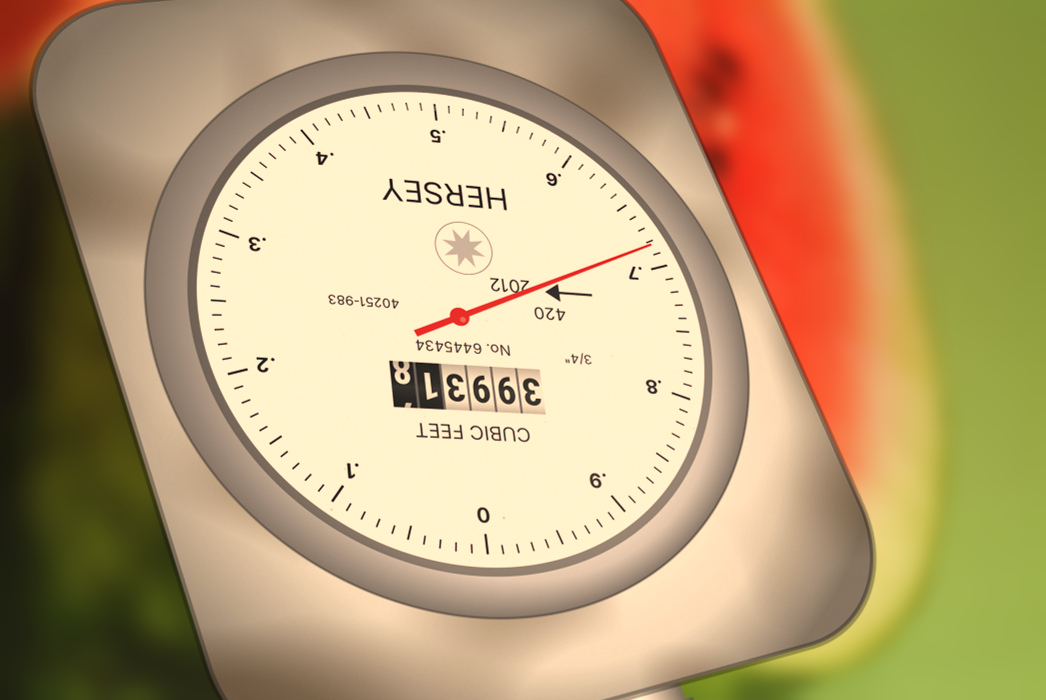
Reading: **399317.68** ft³
